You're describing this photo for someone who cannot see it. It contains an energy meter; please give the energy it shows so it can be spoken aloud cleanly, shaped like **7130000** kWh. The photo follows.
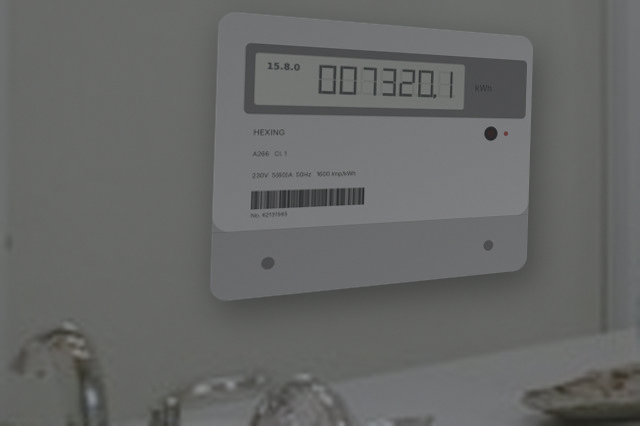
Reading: **7320.1** kWh
